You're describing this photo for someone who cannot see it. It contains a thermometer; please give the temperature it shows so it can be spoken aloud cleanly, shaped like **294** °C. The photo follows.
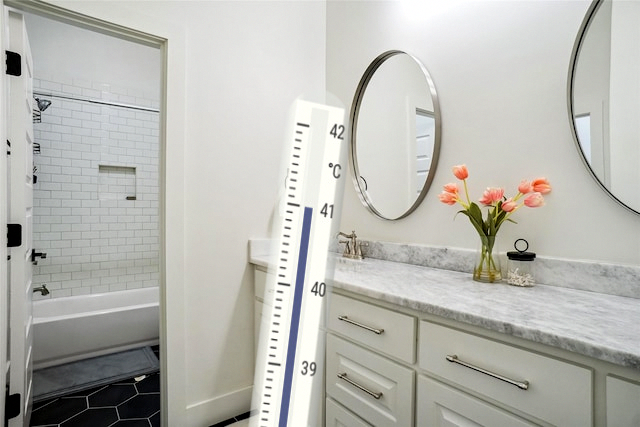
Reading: **41** °C
